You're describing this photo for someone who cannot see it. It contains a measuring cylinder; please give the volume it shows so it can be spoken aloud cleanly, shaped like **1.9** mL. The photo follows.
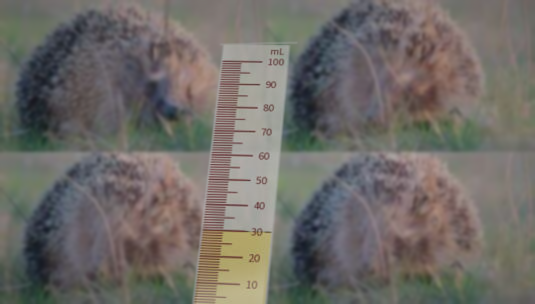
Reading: **30** mL
